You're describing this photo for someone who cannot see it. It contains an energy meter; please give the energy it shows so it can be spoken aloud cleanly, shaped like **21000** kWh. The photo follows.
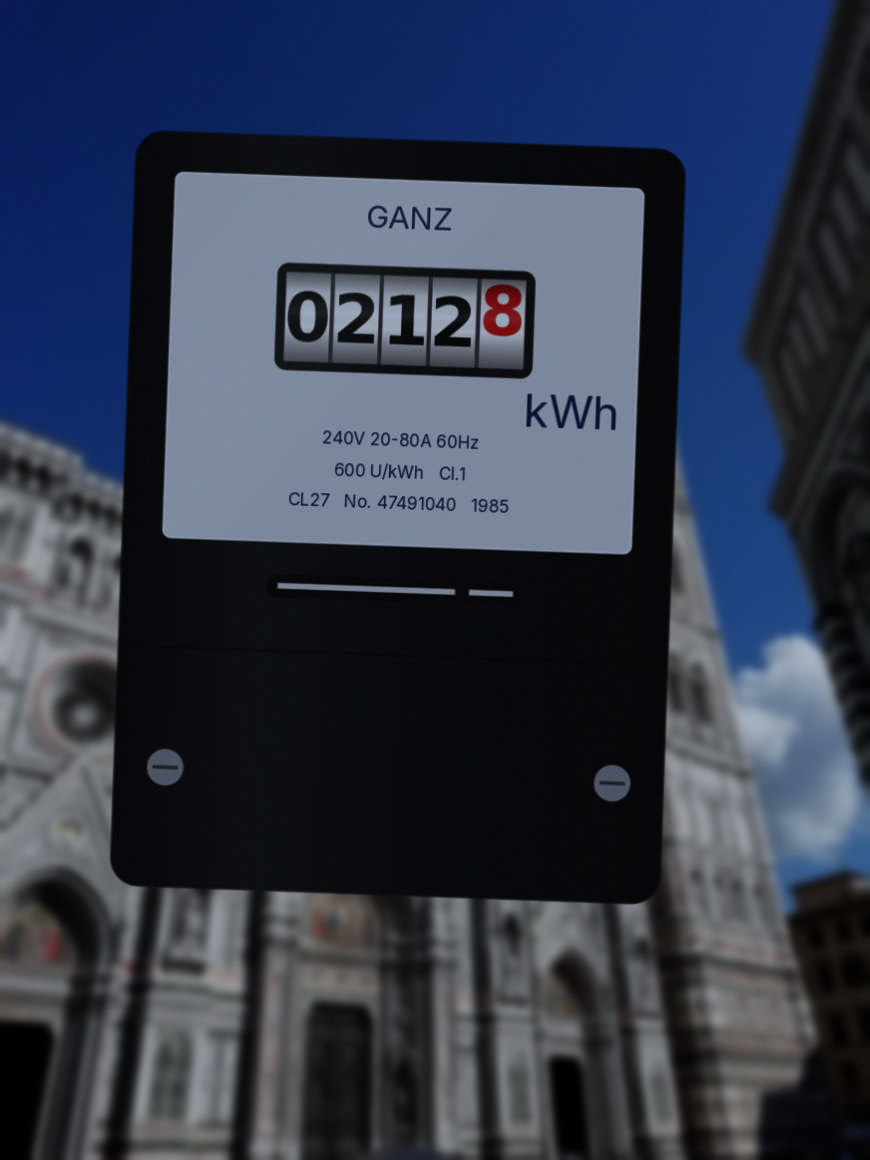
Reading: **212.8** kWh
